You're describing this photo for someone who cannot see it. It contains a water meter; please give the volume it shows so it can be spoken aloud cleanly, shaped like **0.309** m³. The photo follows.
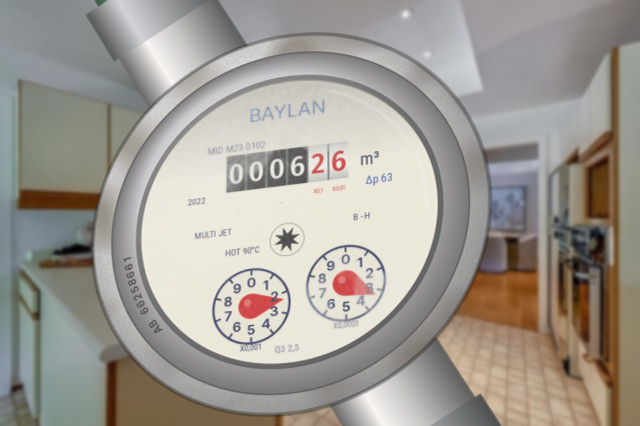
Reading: **6.2623** m³
